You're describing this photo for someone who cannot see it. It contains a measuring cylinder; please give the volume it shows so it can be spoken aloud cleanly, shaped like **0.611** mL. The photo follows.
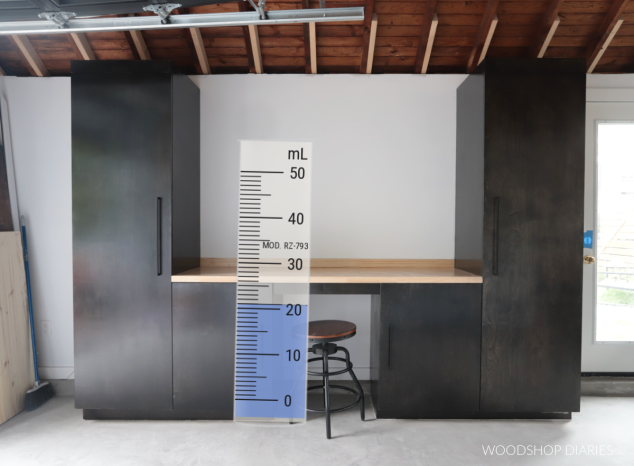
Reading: **21** mL
